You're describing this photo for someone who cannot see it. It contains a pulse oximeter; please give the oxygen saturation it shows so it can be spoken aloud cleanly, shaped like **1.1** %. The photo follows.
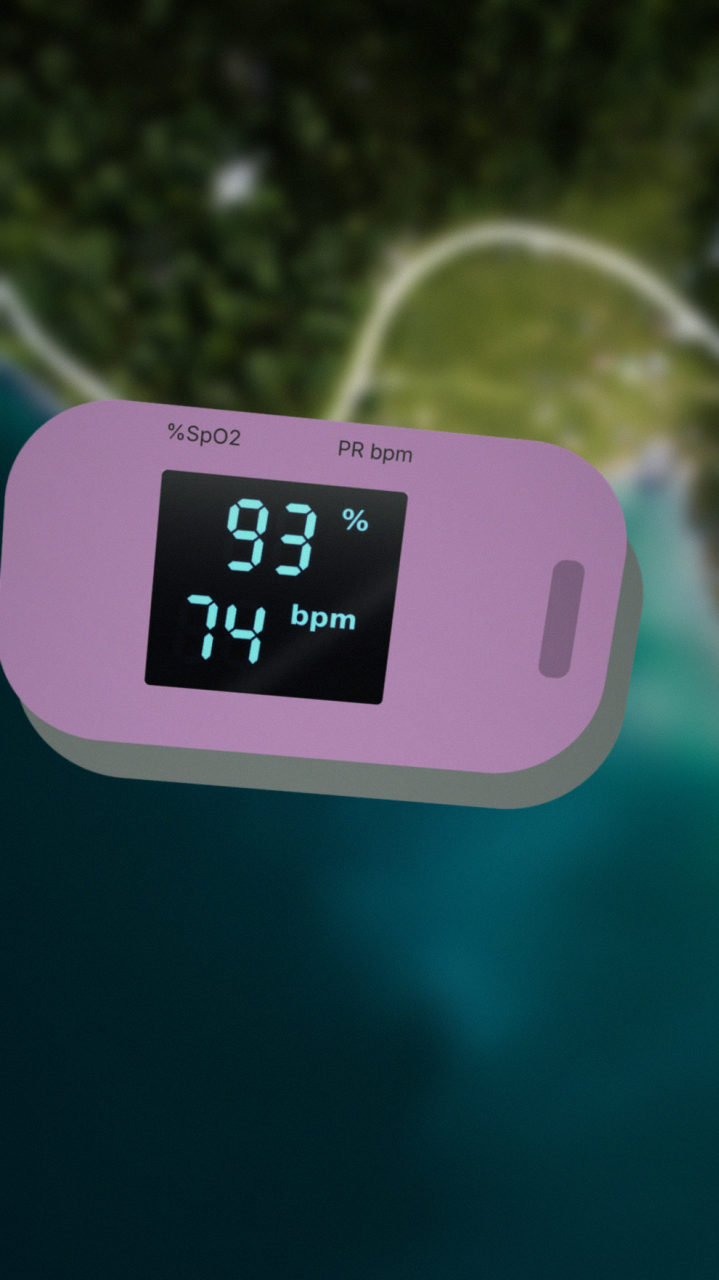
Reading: **93** %
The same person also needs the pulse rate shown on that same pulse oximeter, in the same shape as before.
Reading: **74** bpm
